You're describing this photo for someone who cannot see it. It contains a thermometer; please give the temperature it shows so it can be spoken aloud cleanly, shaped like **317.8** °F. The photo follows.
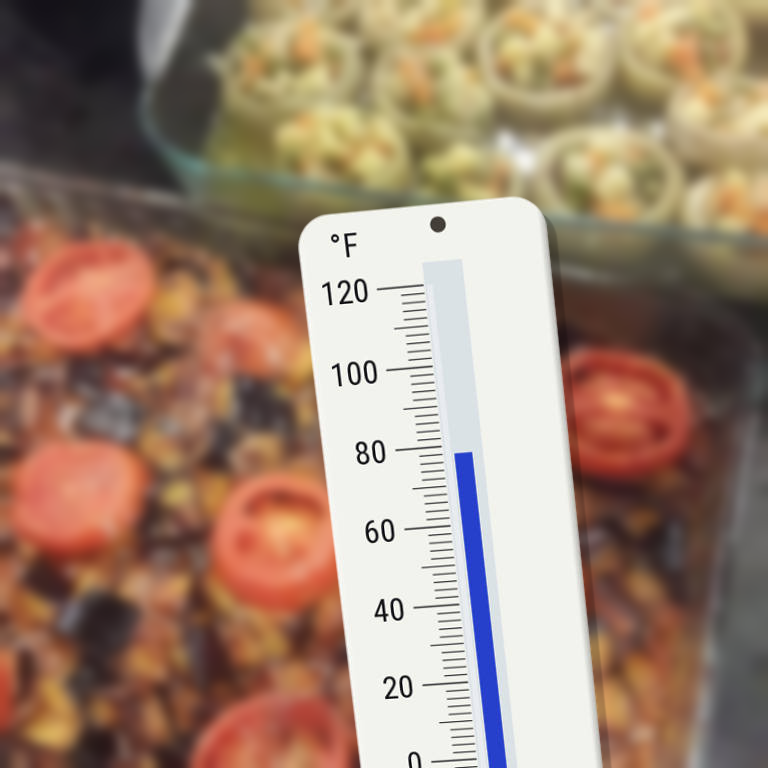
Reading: **78** °F
